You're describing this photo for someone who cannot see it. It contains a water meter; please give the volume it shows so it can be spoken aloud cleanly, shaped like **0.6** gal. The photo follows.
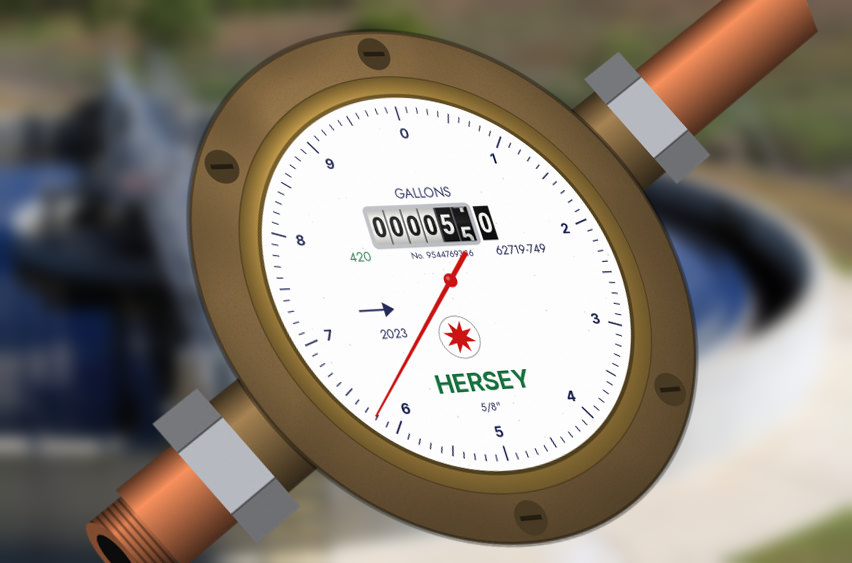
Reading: **546.2** gal
